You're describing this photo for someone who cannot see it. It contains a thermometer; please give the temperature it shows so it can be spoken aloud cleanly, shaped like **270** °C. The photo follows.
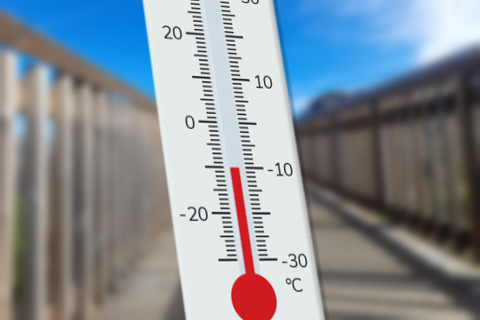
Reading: **-10** °C
